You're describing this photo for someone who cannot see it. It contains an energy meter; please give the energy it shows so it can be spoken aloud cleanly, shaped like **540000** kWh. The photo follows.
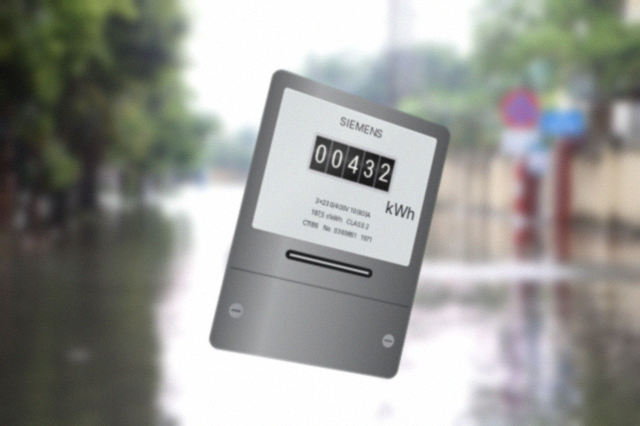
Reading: **432** kWh
